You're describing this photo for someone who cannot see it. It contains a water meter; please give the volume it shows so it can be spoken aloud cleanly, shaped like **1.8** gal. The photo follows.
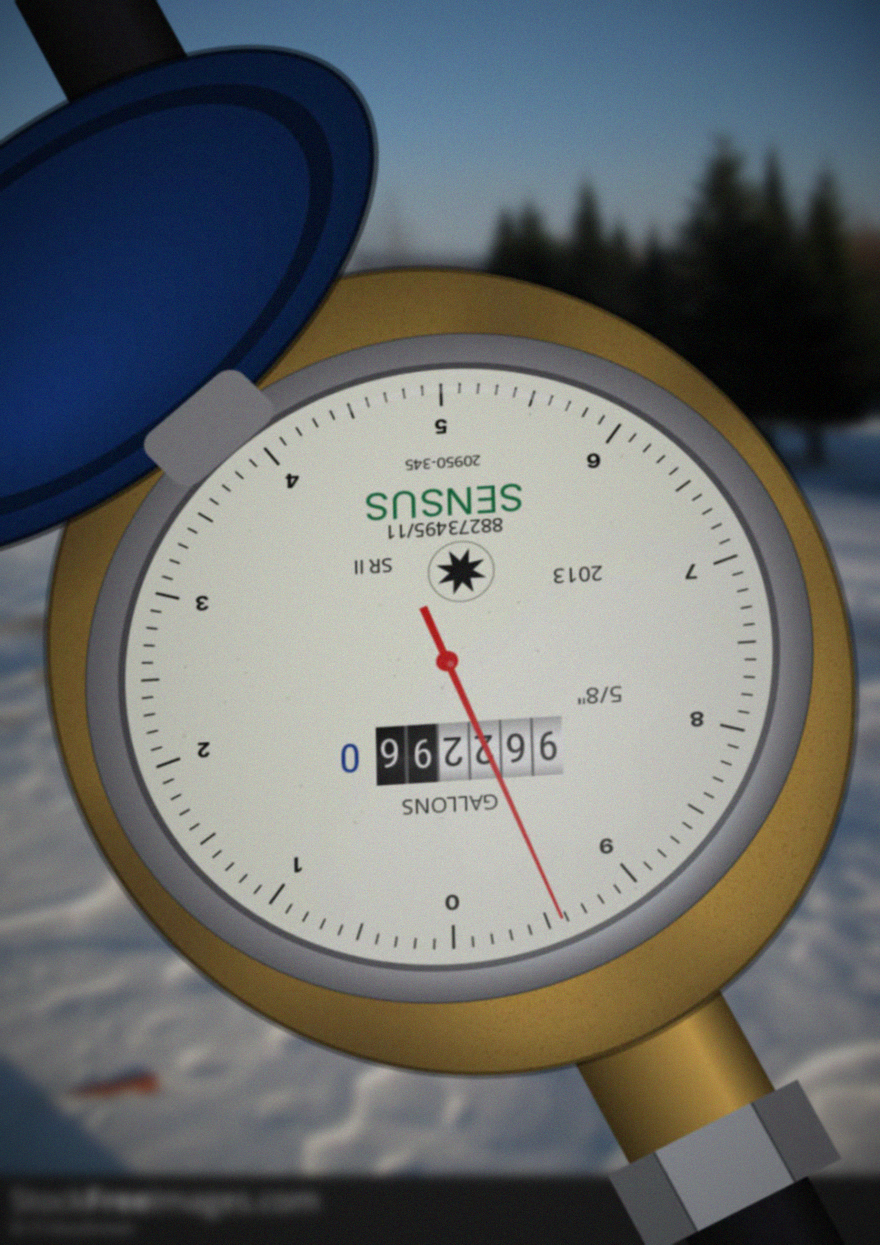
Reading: **9622959.4** gal
